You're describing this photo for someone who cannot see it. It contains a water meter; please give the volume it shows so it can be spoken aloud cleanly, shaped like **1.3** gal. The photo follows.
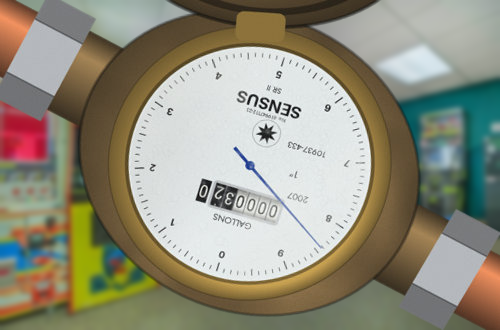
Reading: **318.4** gal
